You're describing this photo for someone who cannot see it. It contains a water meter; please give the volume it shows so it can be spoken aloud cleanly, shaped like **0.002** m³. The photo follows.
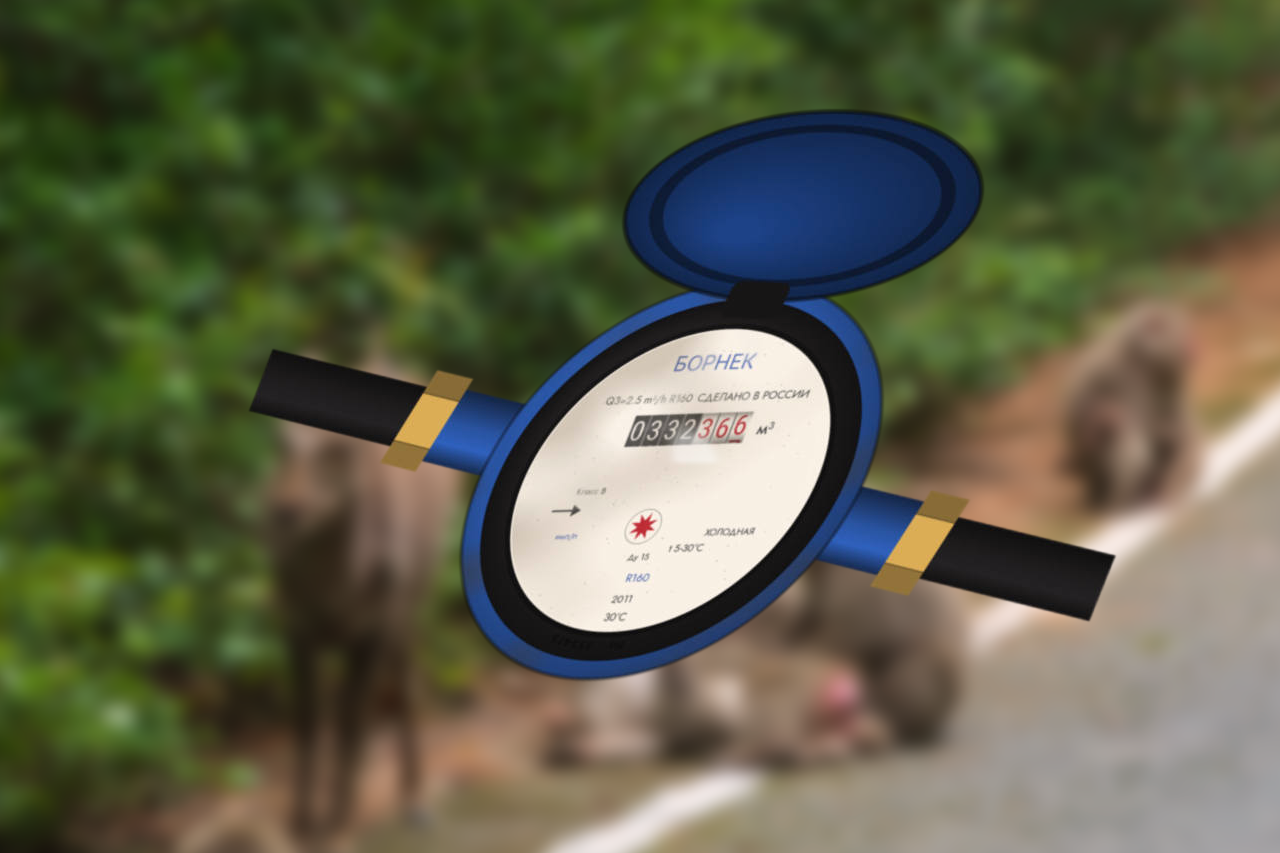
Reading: **332.366** m³
